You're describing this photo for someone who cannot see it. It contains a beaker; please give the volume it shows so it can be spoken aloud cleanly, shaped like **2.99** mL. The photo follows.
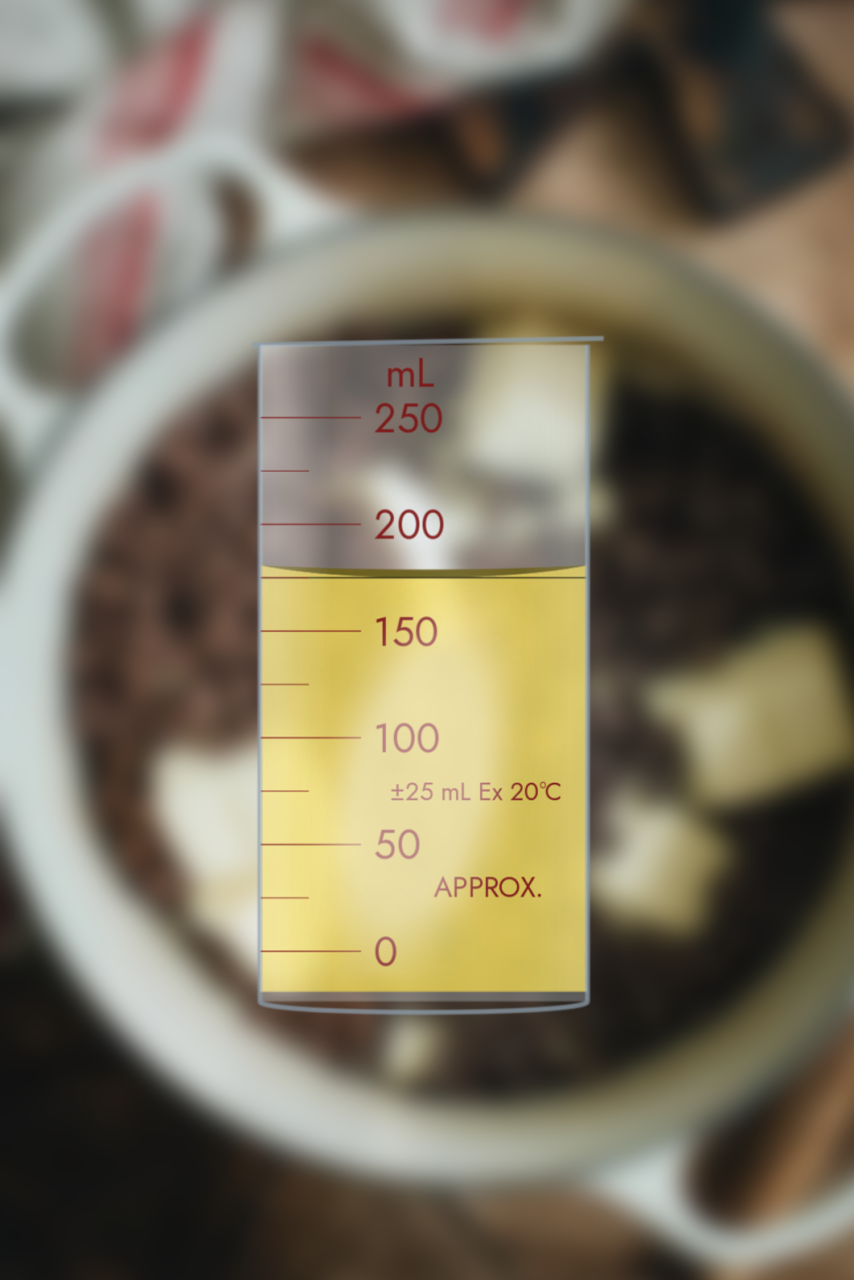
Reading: **175** mL
